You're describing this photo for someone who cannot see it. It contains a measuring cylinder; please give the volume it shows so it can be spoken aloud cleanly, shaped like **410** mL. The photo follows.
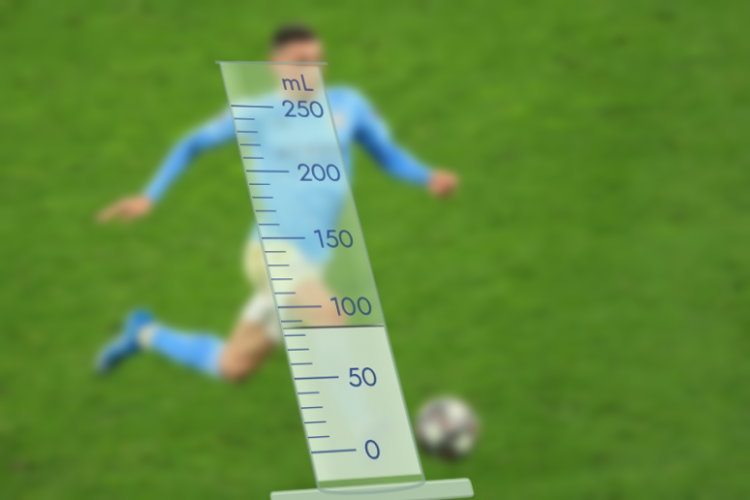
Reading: **85** mL
